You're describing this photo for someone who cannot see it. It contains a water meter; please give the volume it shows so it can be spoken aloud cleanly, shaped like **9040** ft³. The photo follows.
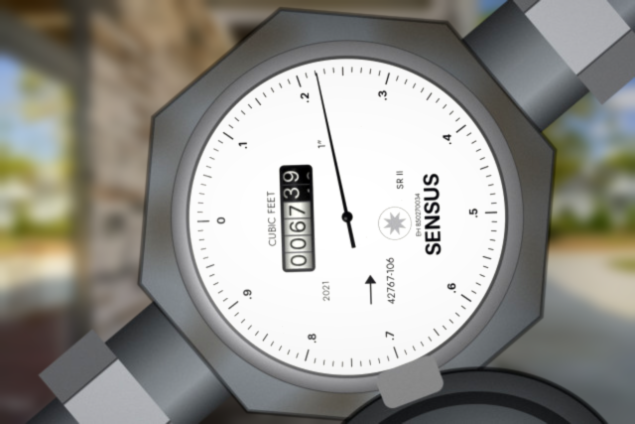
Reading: **6739.22** ft³
